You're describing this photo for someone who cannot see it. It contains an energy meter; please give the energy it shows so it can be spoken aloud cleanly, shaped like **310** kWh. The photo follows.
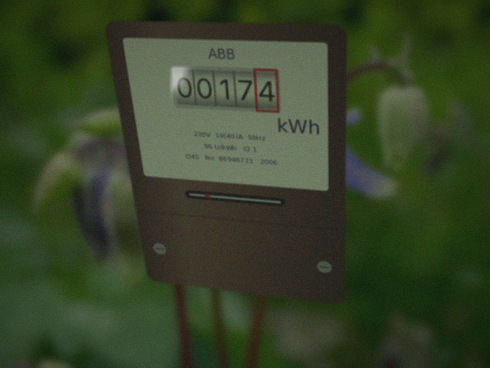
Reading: **17.4** kWh
